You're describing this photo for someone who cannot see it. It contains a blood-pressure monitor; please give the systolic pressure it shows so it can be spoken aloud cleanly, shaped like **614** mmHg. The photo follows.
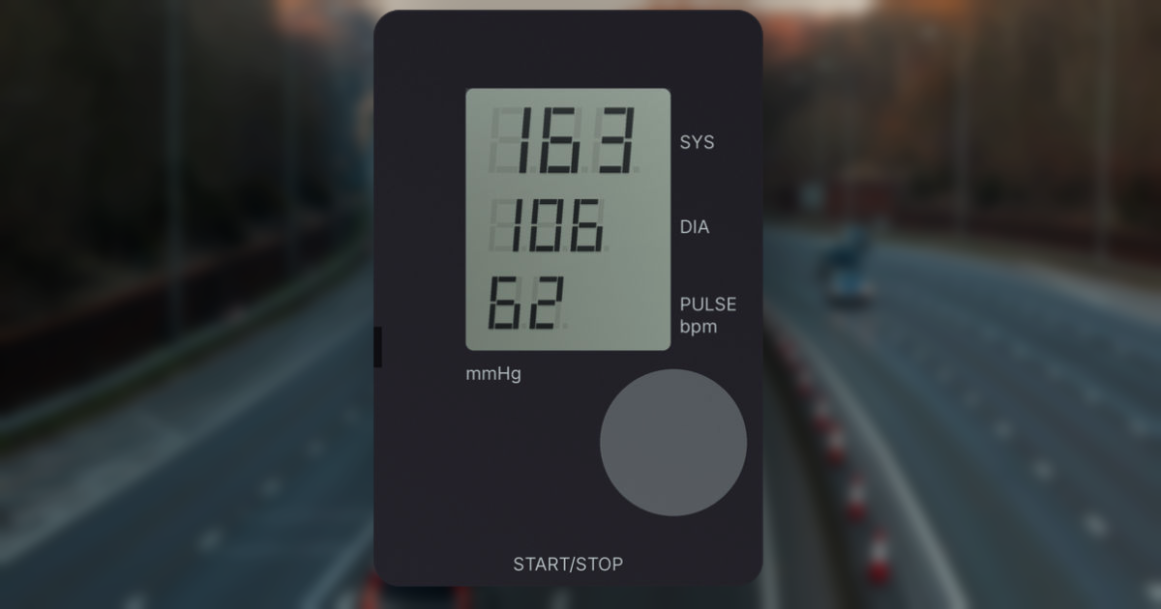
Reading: **163** mmHg
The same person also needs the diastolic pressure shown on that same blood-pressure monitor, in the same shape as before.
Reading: **106** mmHg
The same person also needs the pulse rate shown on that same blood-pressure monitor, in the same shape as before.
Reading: **62** bpm
